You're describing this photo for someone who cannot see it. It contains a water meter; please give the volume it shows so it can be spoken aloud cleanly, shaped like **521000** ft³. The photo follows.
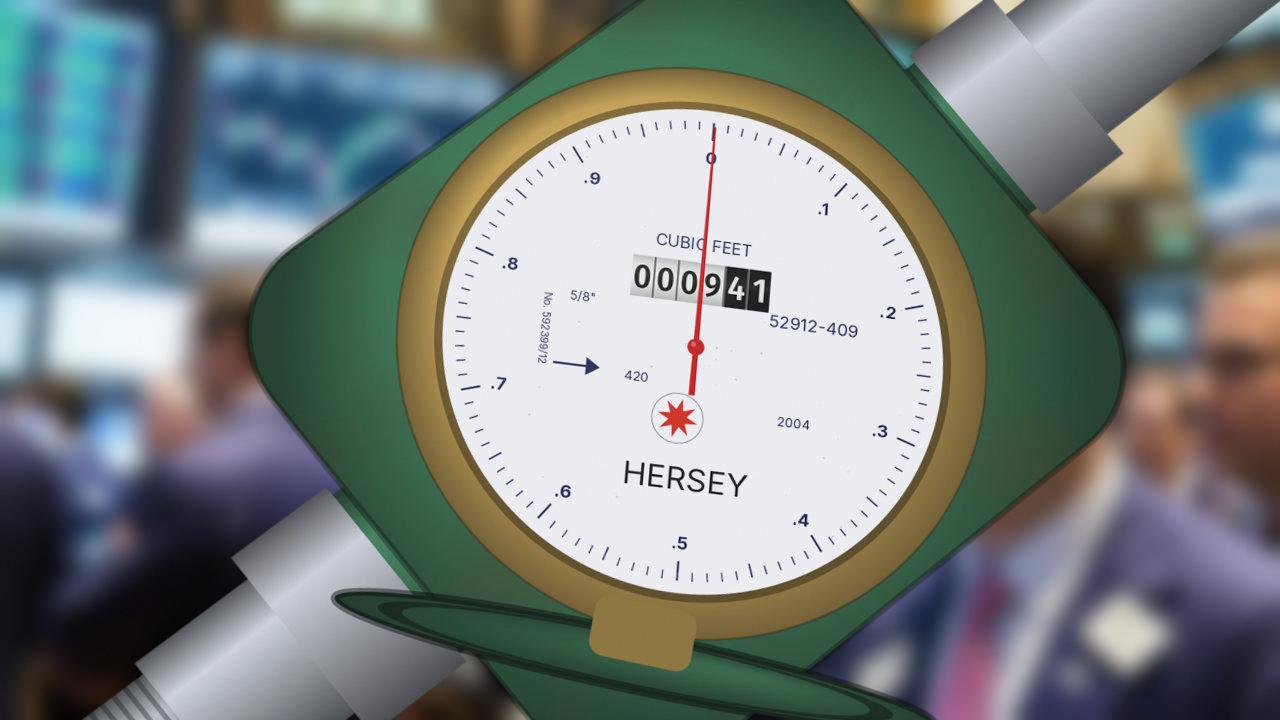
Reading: **941.00** ft³
